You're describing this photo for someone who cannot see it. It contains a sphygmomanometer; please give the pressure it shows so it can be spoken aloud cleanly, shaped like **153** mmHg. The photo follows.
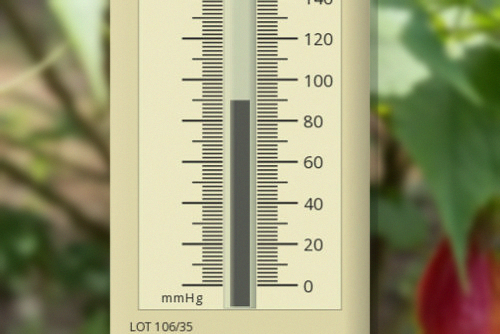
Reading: **90** mmHg
